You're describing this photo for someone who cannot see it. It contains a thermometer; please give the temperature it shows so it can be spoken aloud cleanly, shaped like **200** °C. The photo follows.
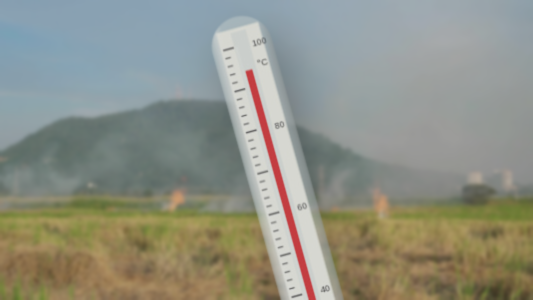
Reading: **94** °C
